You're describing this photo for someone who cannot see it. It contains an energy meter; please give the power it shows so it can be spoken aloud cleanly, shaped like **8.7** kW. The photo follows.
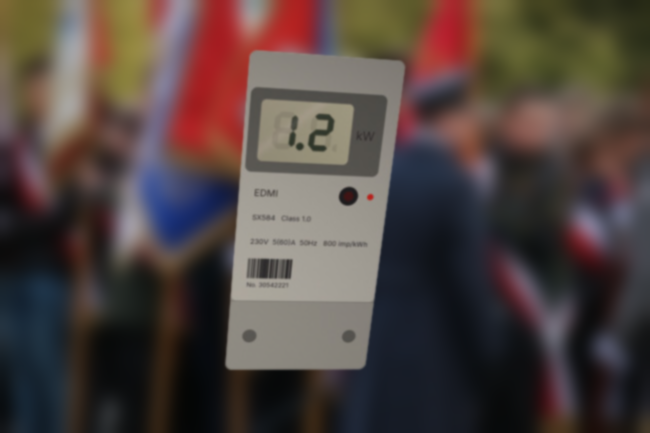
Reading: **1.2** kW
